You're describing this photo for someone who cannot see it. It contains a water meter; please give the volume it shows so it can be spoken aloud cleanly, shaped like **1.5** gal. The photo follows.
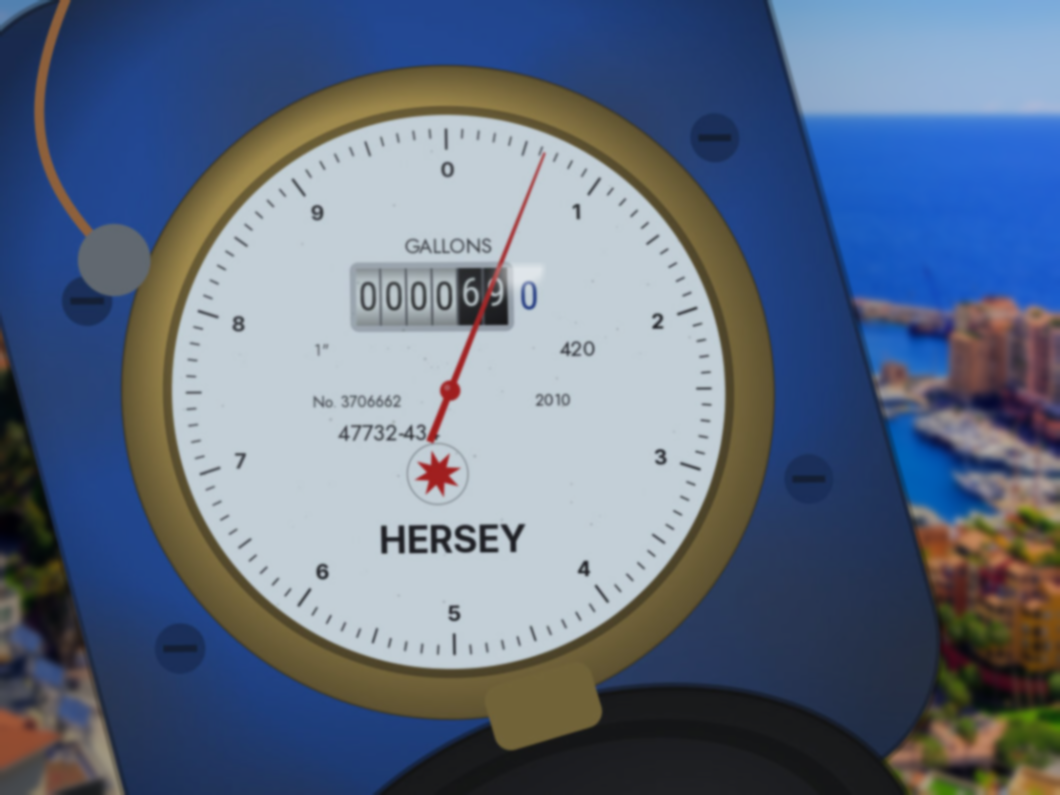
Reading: **690.6** gal
